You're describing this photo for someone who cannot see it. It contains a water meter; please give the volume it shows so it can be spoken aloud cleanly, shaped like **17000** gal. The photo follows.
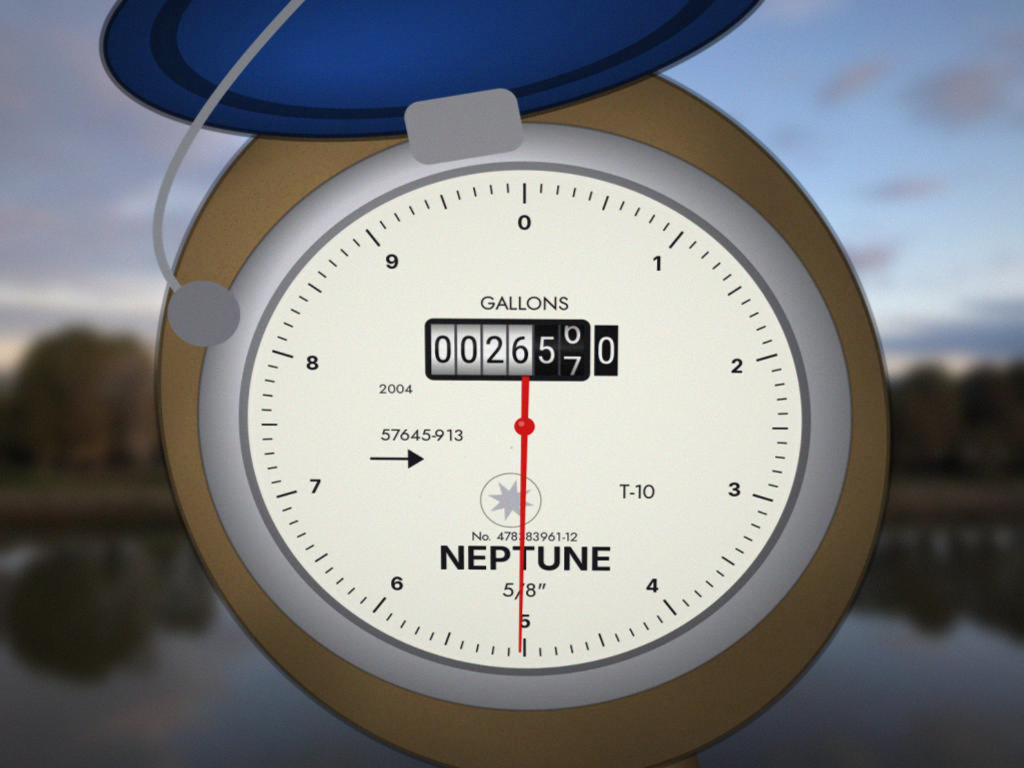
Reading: **26565.0** gal
